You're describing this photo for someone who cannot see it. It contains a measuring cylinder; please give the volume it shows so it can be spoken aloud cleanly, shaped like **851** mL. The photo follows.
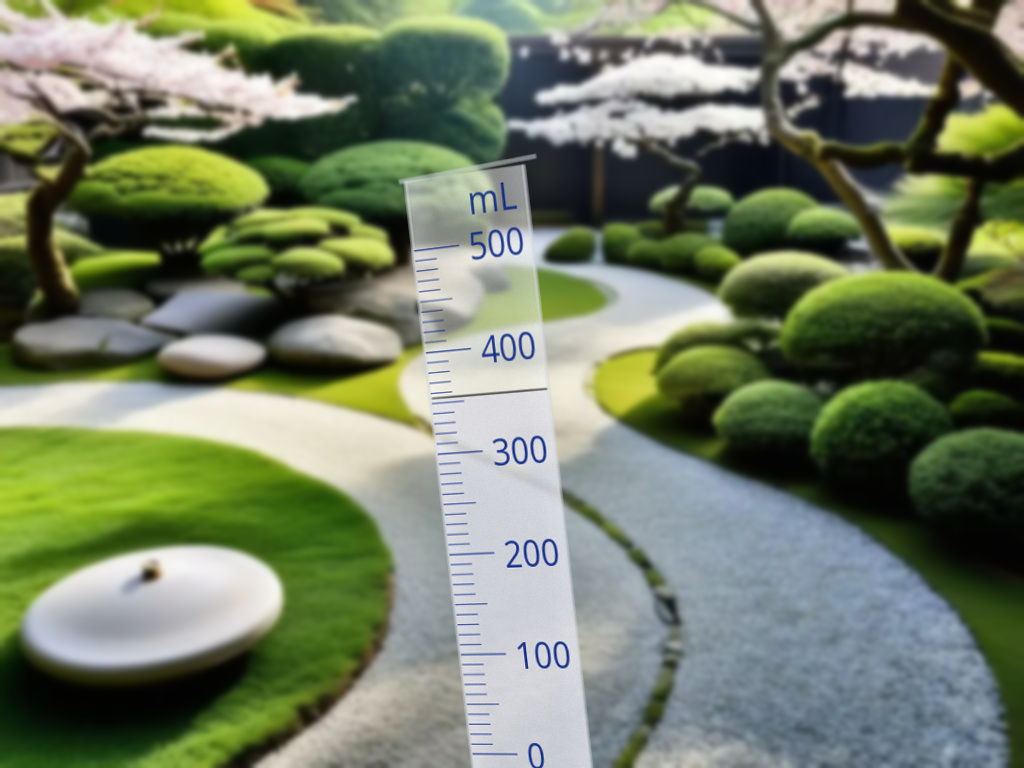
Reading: **355** mL
